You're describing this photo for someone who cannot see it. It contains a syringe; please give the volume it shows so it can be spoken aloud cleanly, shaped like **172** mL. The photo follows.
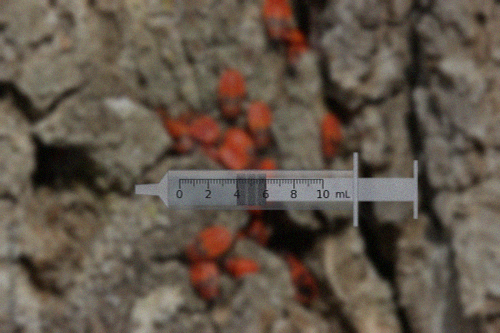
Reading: **4** mL
